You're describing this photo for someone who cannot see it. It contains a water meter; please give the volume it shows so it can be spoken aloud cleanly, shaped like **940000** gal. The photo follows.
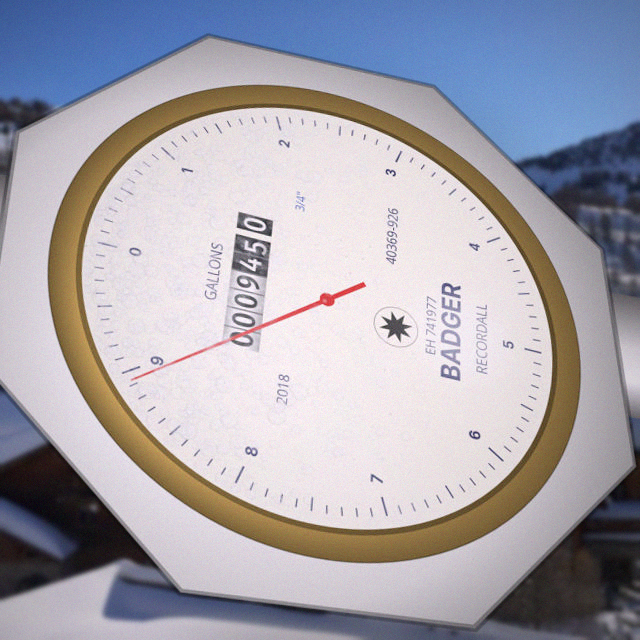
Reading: **9448.9** gal
